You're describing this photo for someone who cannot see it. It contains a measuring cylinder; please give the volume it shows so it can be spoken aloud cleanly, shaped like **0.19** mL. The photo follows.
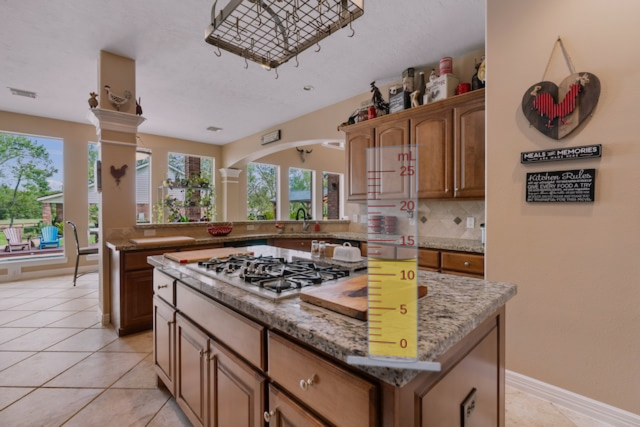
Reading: **12** mL
